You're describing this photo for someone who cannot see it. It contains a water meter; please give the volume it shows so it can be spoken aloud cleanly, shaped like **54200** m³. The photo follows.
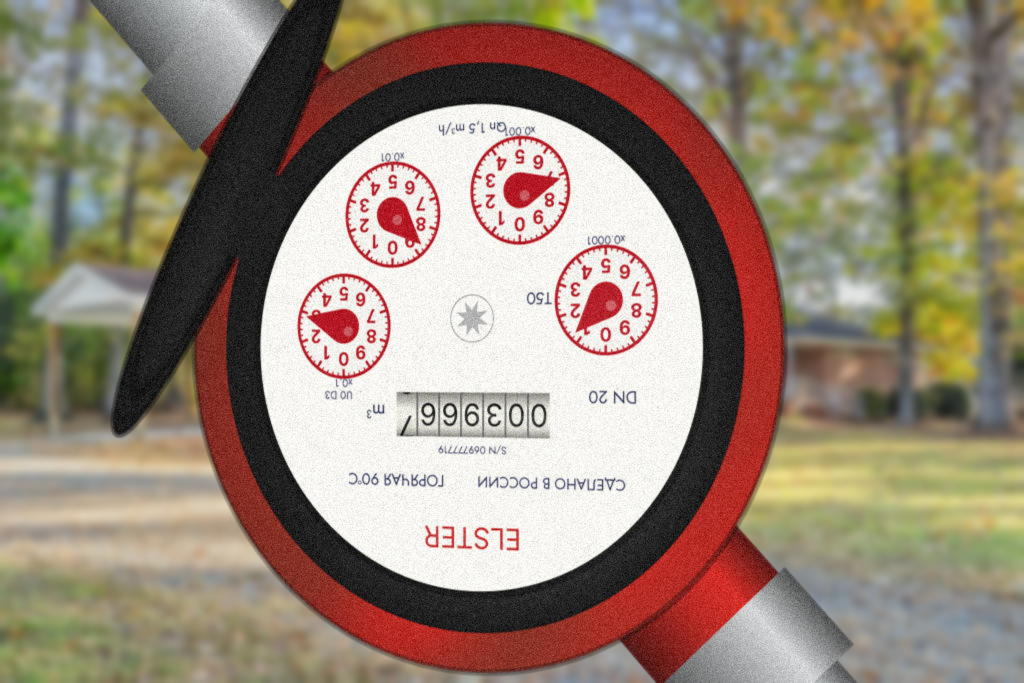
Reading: **39667.2871** m³
